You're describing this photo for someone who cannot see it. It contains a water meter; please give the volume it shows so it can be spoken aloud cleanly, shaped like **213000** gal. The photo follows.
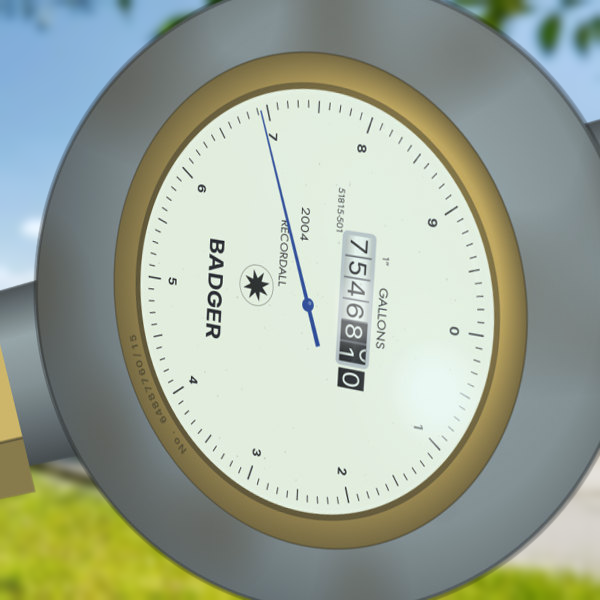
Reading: **7546806.9** gal
